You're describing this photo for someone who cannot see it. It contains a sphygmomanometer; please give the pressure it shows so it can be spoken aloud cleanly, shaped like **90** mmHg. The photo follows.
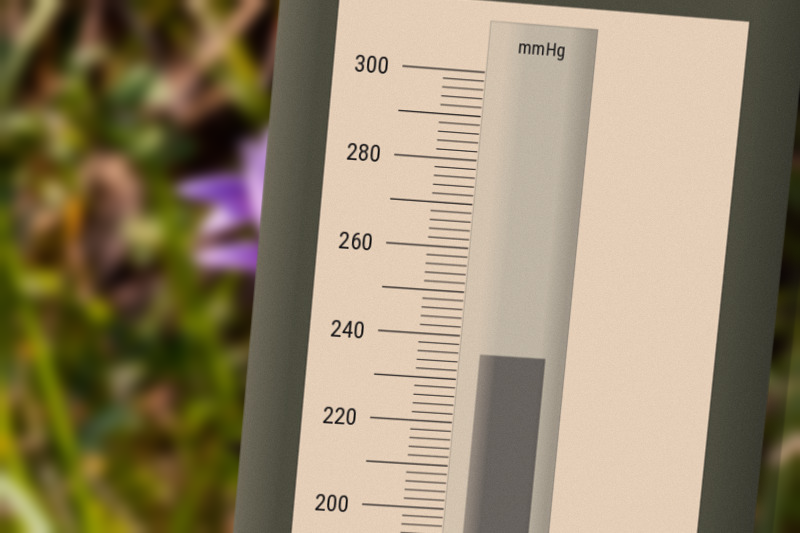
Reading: **236** mmHg
